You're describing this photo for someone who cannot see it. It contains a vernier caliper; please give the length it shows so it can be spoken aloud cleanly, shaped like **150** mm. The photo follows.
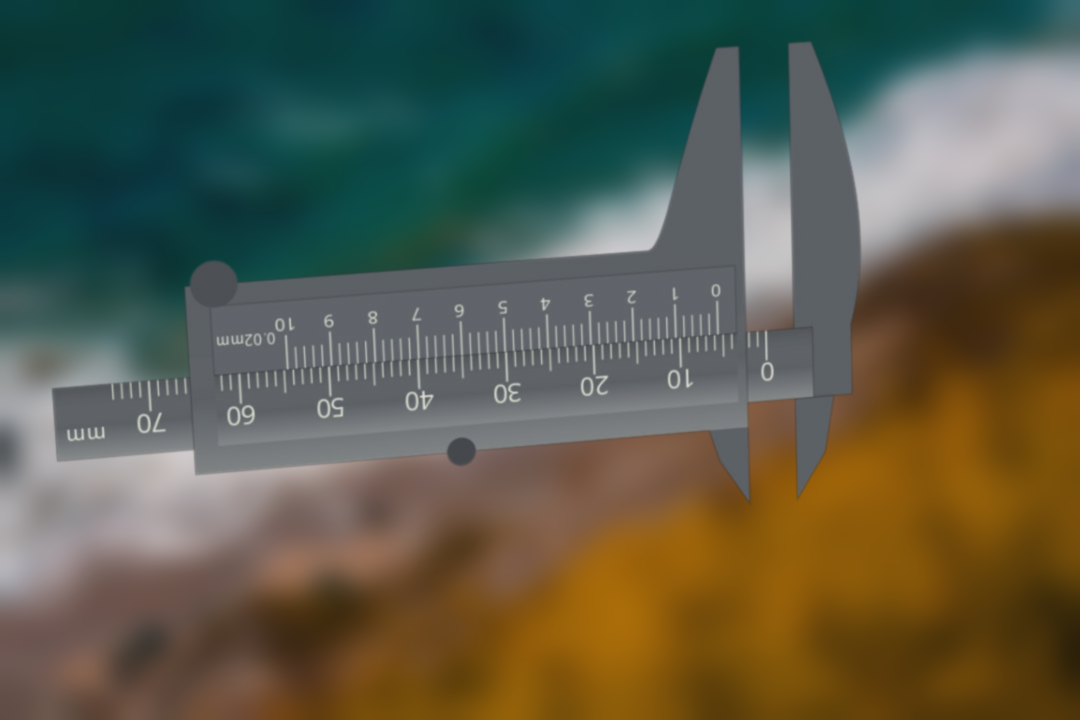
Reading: **5.6** mm
